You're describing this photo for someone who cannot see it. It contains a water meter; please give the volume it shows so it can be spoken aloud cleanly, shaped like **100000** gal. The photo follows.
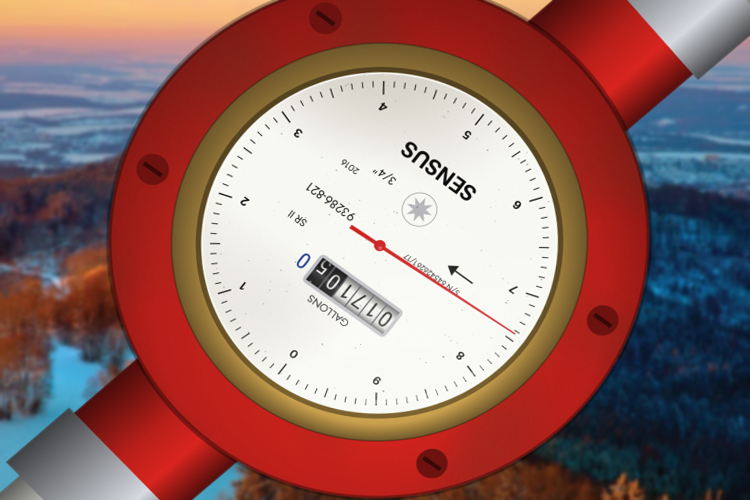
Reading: **171047.4** gal
